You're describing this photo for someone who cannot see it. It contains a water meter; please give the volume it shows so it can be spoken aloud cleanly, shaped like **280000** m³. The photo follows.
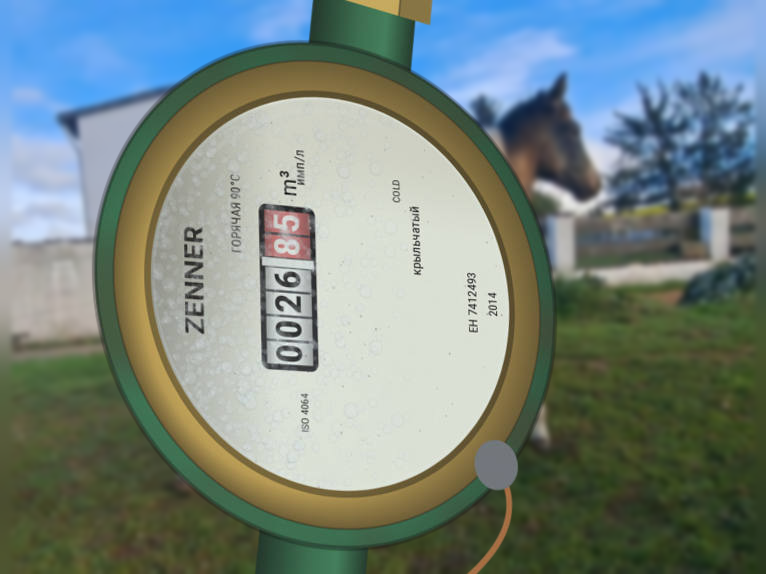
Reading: **26.85** m³
